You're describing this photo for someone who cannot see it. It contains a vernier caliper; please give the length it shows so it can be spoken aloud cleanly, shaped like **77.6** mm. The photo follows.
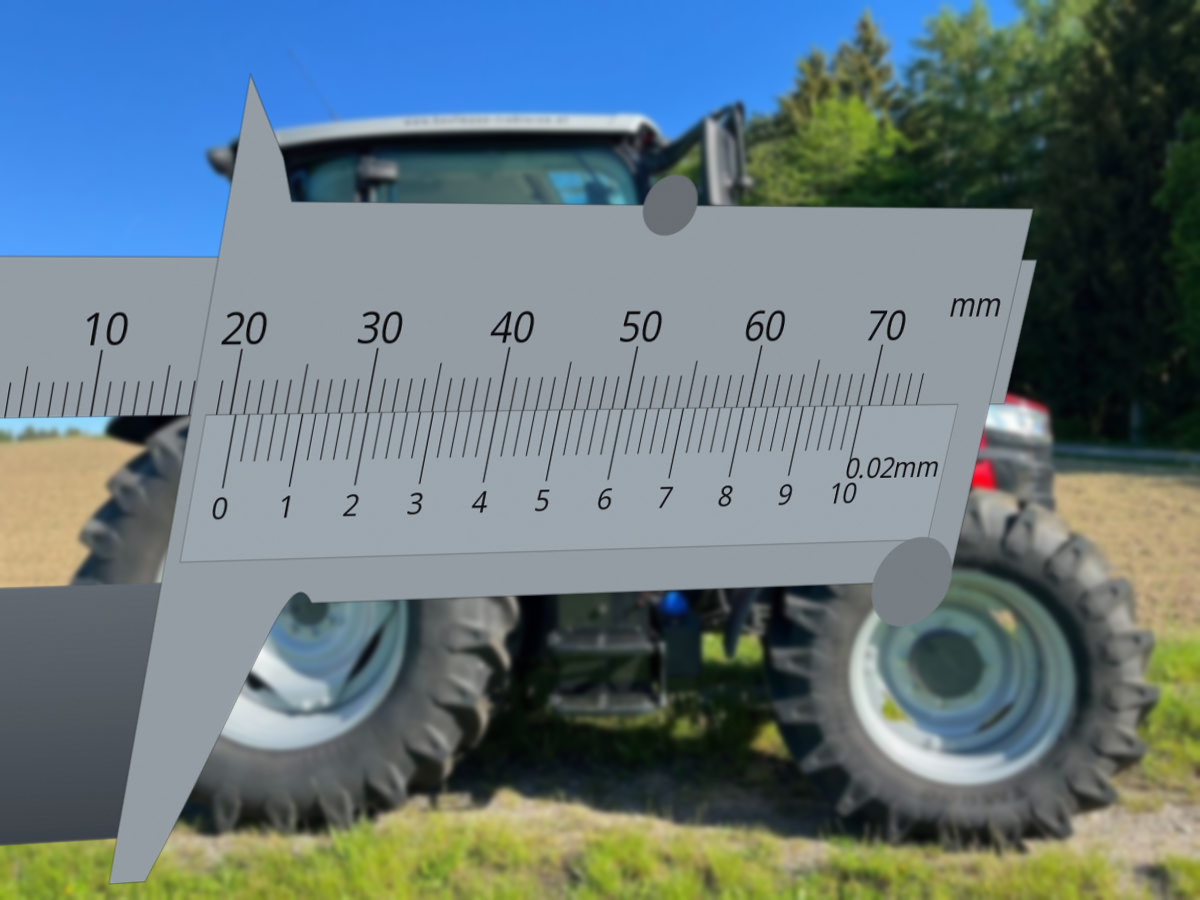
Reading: **20.4** mm
